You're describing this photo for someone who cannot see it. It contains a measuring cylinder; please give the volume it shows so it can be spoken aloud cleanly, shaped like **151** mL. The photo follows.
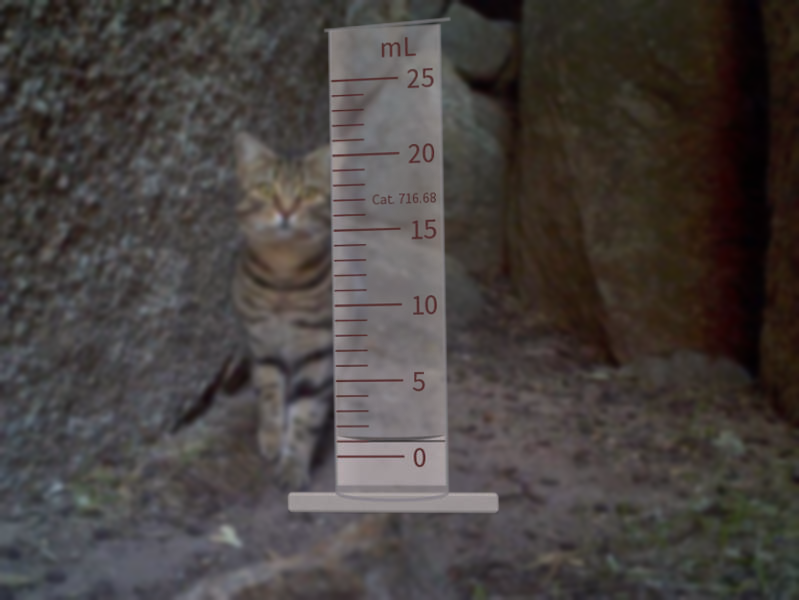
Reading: **1** mL
